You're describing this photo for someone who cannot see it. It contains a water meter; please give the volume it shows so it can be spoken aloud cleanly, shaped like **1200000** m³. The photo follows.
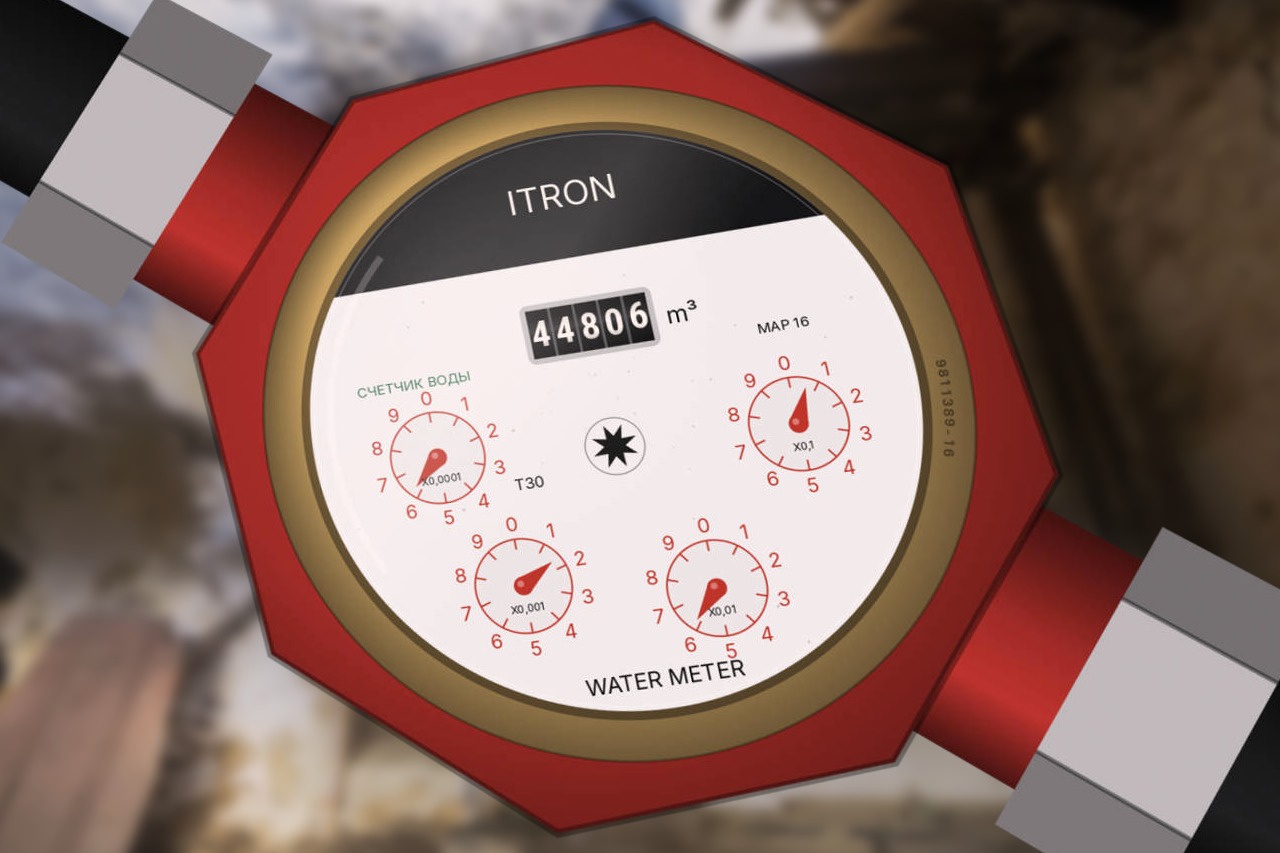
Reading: **44806.0616** m³
